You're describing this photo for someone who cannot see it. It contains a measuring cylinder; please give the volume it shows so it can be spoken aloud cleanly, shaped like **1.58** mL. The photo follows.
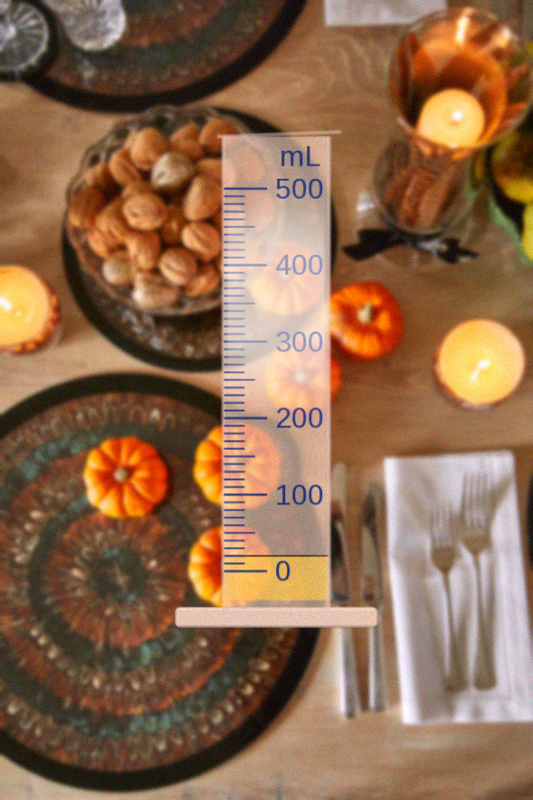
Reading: **20** mL
